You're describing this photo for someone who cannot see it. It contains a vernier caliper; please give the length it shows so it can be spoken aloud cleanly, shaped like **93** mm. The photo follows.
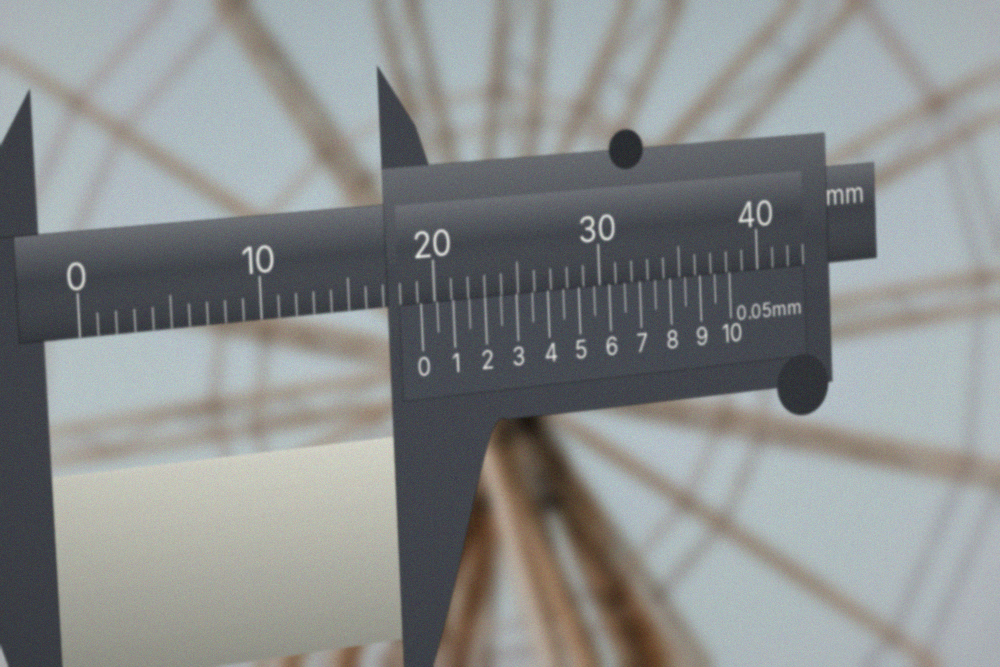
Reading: **19.2** mm
